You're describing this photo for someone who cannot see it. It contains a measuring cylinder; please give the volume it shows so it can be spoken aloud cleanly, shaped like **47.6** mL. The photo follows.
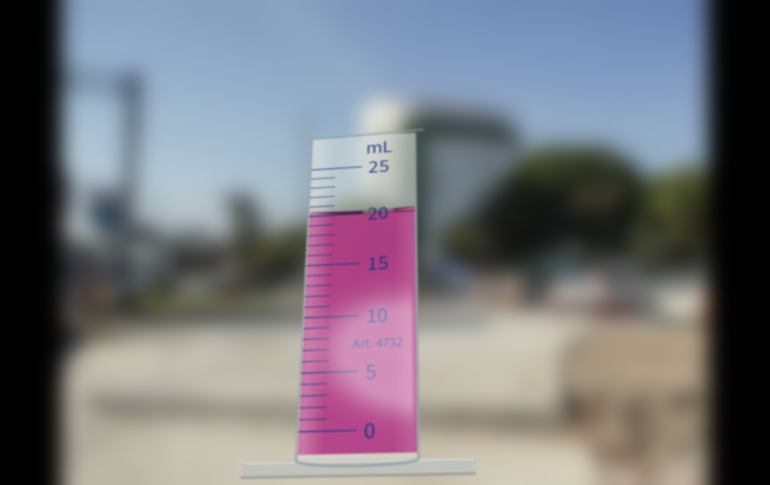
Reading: **20** mL
